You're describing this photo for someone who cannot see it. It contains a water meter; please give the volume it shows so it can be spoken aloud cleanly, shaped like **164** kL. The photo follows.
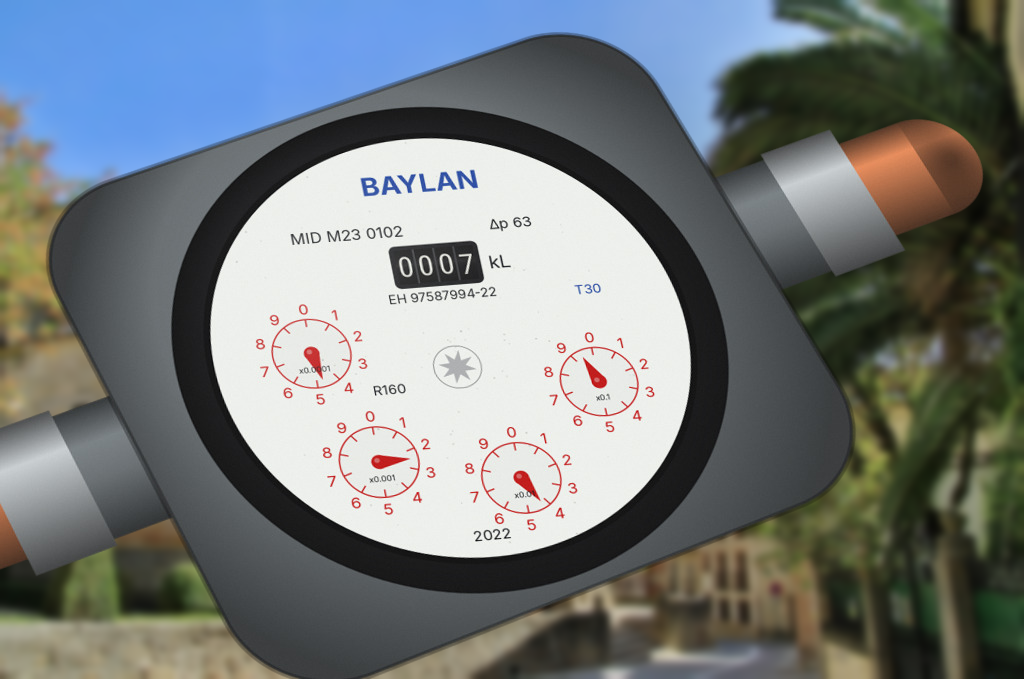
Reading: **6.9424** kL
